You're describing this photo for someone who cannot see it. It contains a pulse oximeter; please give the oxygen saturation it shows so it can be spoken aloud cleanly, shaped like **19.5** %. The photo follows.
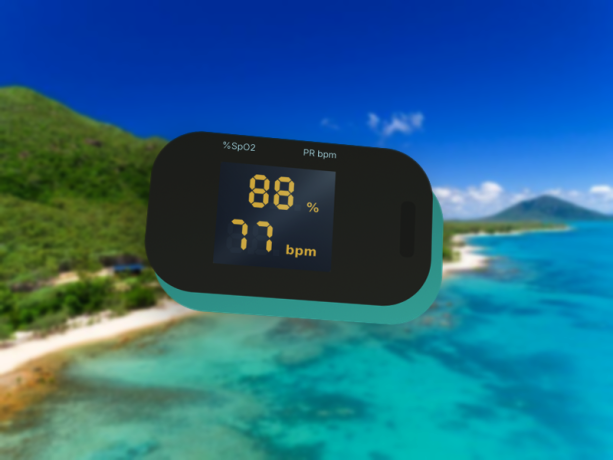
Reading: **88** %
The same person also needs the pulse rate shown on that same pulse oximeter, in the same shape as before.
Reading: **77** bpm
